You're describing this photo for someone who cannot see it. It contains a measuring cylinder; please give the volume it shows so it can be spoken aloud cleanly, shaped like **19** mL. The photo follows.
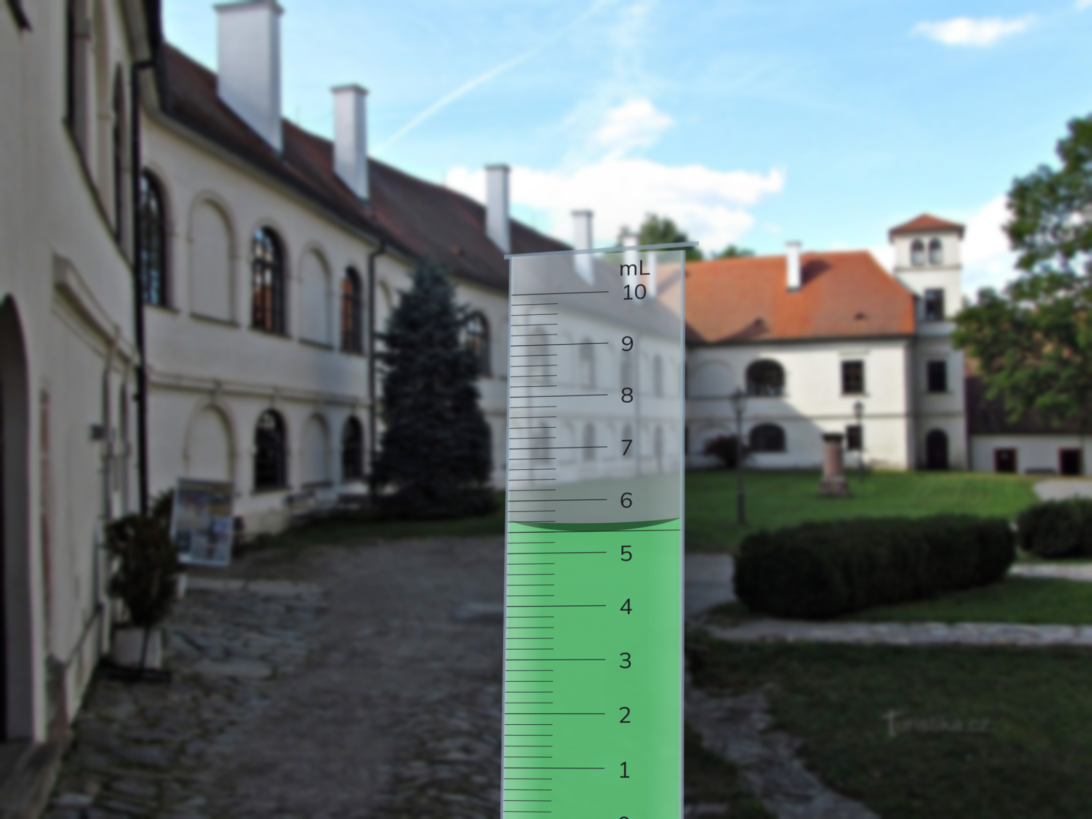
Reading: **5.4** mL
